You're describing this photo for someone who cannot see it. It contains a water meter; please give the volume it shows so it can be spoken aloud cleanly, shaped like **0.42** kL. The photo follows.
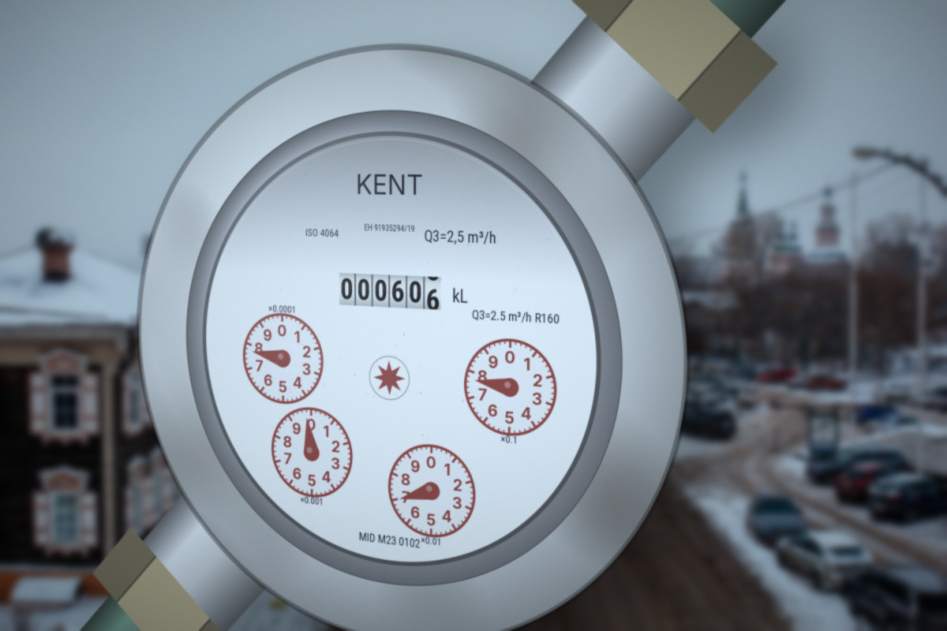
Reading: **605.7697** kL
